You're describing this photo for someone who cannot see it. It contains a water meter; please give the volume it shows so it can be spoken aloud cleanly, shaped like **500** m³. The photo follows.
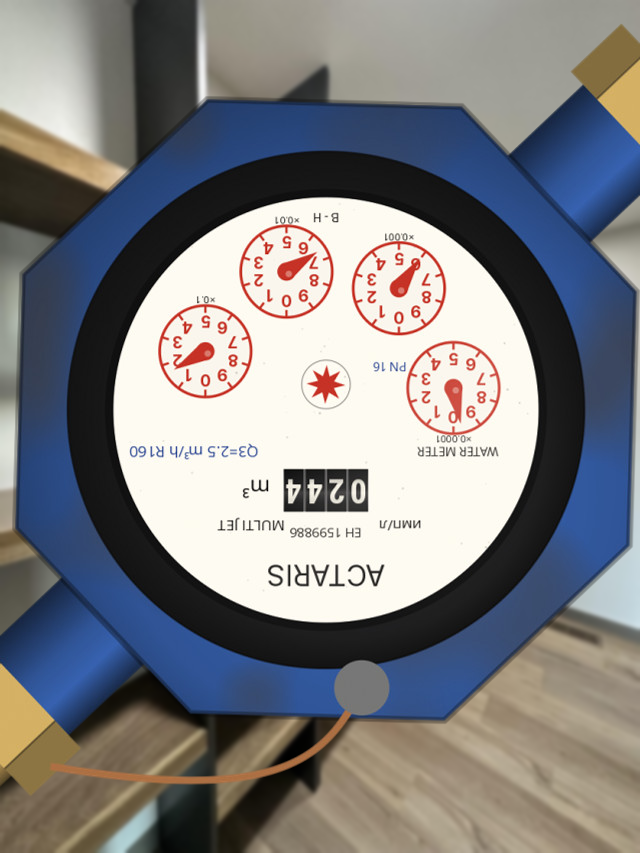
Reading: **244.1659** m³
